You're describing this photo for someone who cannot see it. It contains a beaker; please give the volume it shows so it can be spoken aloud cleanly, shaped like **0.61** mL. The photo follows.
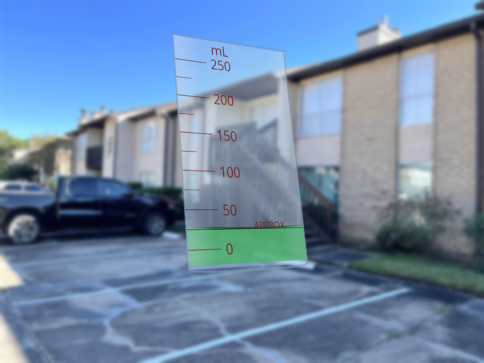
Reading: **25** mL
